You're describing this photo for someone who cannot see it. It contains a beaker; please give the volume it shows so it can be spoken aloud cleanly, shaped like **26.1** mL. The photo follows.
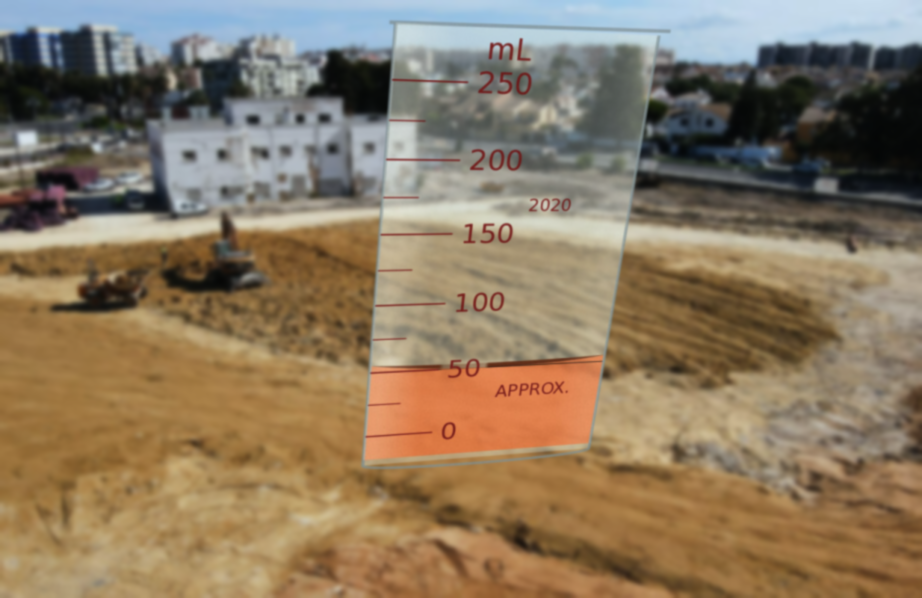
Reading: **50** mL
